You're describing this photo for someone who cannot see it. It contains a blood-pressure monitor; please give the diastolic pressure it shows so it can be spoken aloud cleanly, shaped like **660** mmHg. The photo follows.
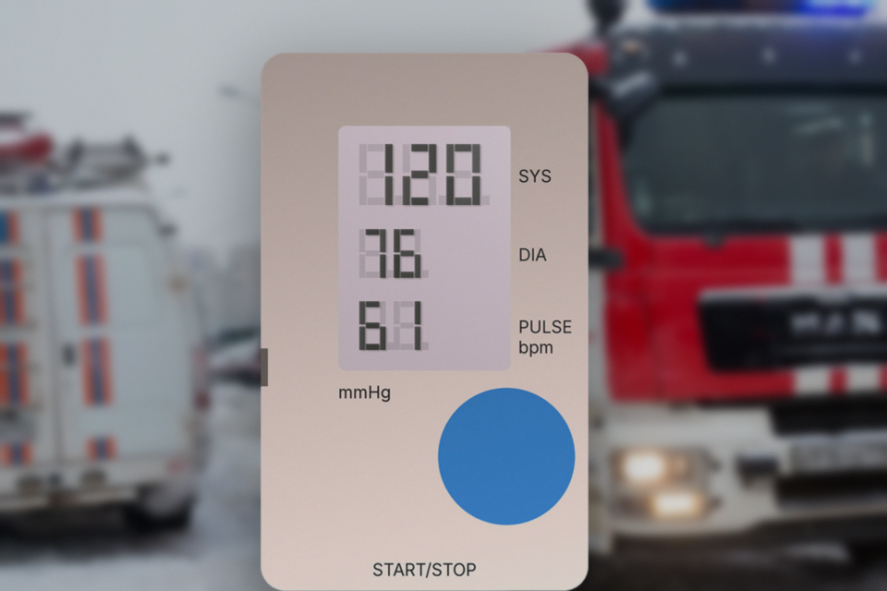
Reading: **76** mmHg
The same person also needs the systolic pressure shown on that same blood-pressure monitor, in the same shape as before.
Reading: **120** mmHg
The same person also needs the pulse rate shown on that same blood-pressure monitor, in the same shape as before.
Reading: **61** bpm
